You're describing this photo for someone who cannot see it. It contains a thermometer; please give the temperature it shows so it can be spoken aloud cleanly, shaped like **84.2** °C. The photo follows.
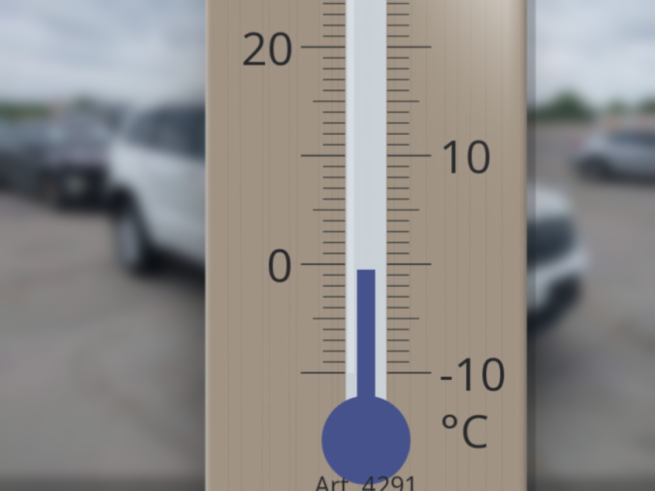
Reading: **-0.5** °C
